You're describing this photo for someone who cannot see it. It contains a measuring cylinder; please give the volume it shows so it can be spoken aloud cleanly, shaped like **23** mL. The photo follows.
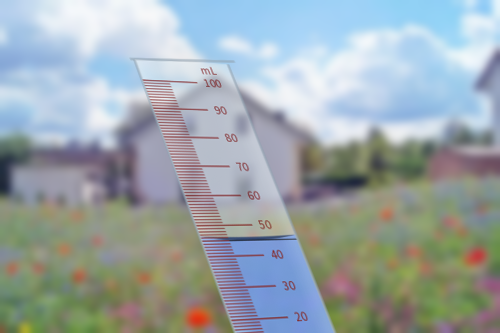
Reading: **45** mL
